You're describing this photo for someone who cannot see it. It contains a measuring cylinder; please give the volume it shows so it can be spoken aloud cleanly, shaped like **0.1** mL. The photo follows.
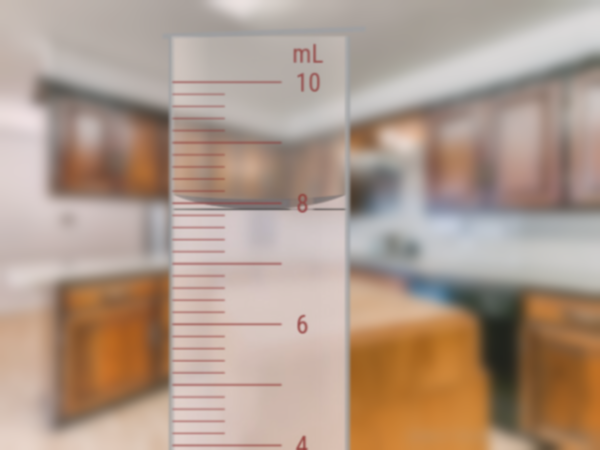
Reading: **7.9** mL
